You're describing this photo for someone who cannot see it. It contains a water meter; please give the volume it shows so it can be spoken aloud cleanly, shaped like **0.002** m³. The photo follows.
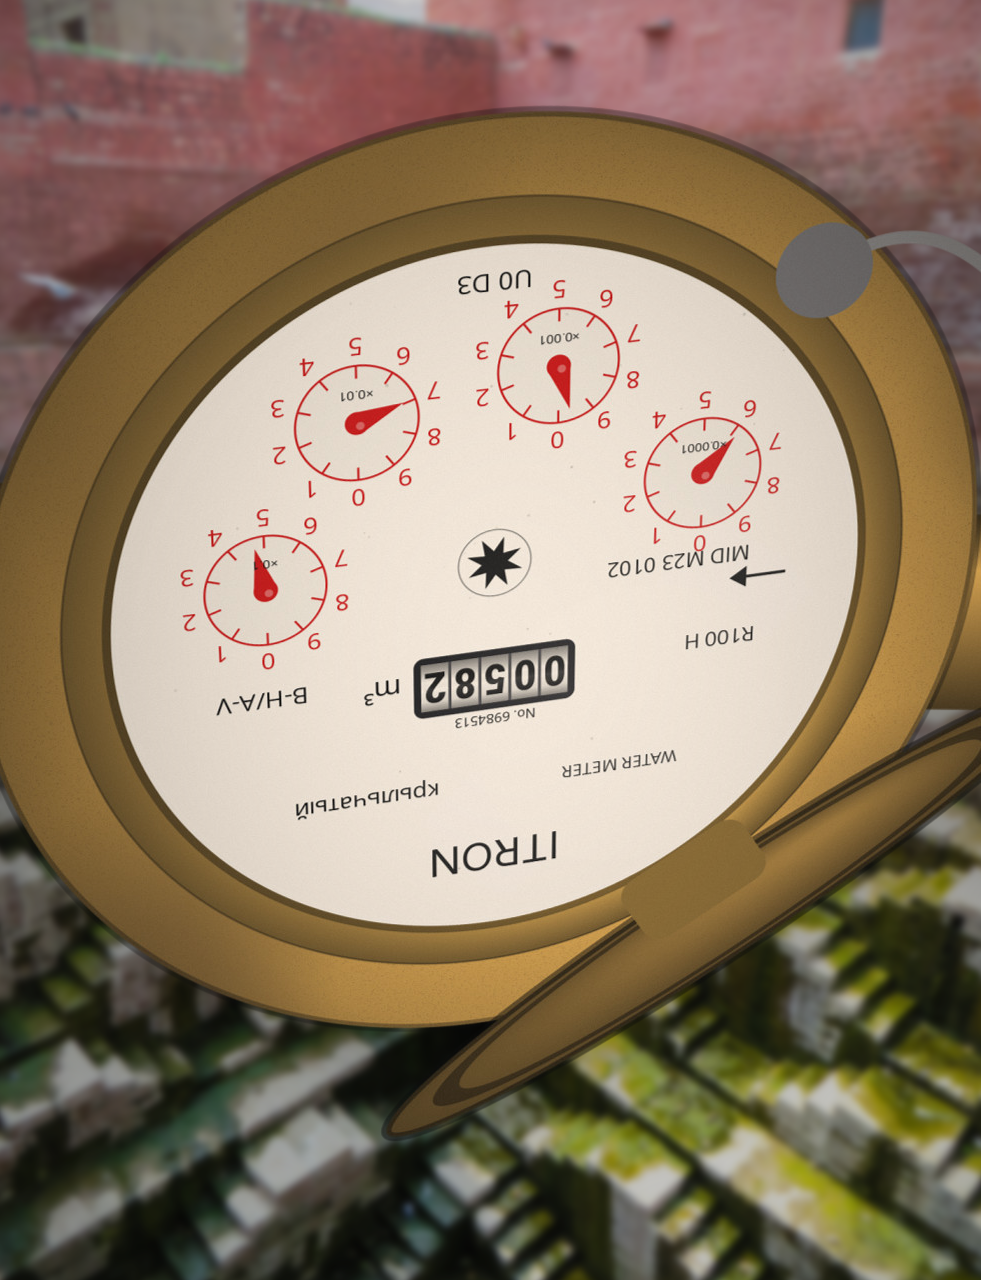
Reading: **582.4696** m³
